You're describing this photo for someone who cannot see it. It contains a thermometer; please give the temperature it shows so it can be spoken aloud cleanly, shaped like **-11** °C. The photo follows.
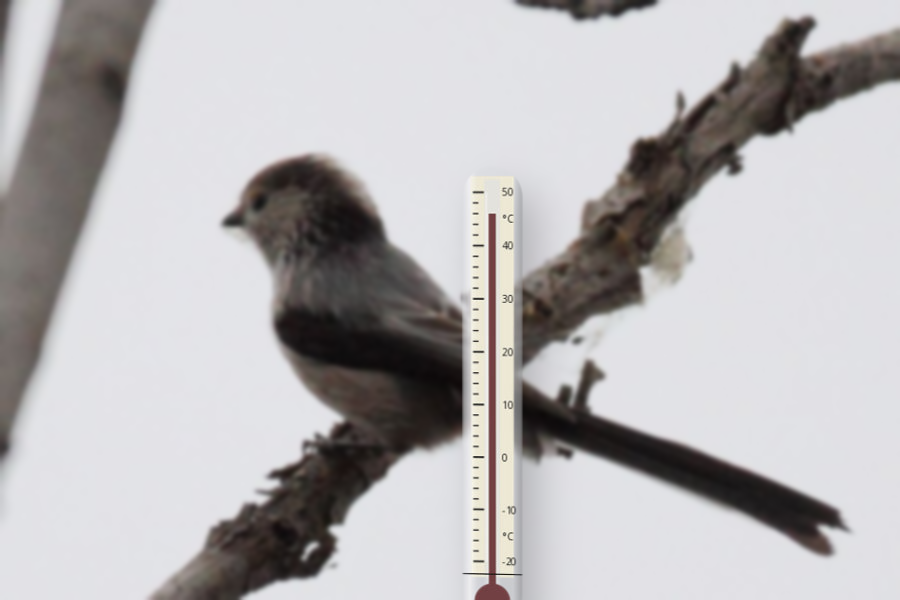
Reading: **46** °C
